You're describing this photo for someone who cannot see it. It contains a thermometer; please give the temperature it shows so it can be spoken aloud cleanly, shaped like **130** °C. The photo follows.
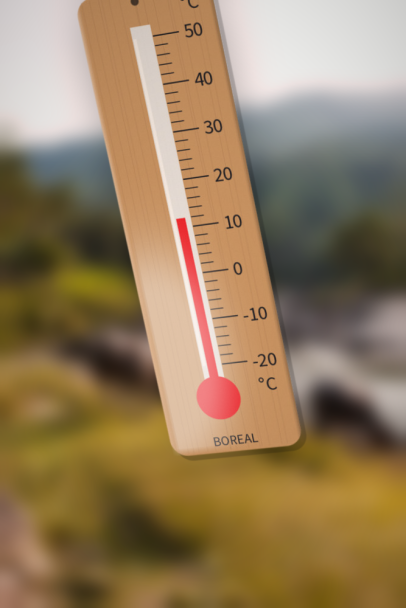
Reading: **12** °C
